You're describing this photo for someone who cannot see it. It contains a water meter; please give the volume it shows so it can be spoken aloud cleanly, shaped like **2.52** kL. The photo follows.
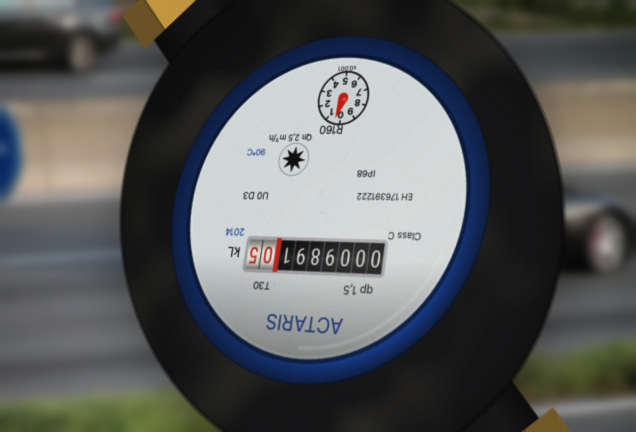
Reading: **9891.050** kL
